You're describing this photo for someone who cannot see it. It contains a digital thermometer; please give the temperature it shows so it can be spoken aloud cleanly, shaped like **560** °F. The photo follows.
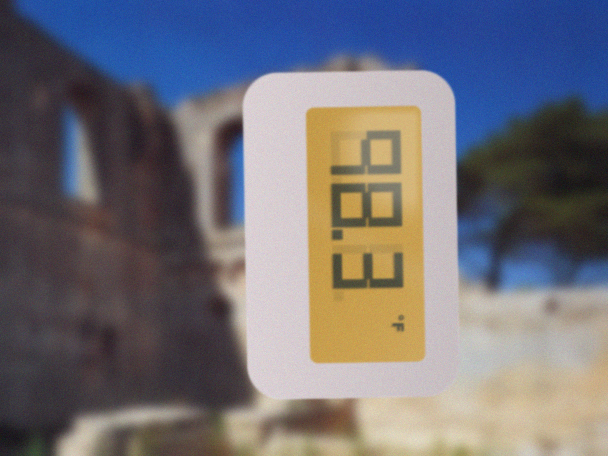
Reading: **98.3** °F
